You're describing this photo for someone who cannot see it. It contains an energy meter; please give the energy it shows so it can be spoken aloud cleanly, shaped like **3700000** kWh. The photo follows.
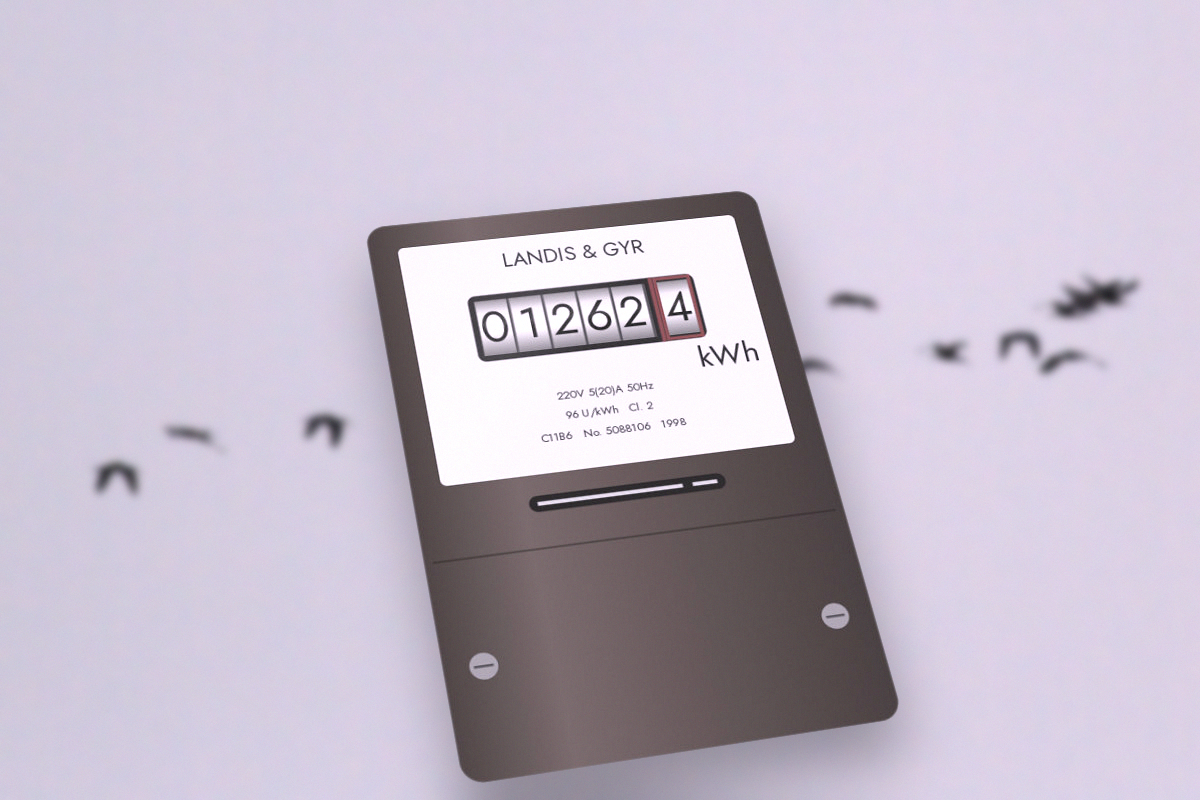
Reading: **1262.4** kWh
